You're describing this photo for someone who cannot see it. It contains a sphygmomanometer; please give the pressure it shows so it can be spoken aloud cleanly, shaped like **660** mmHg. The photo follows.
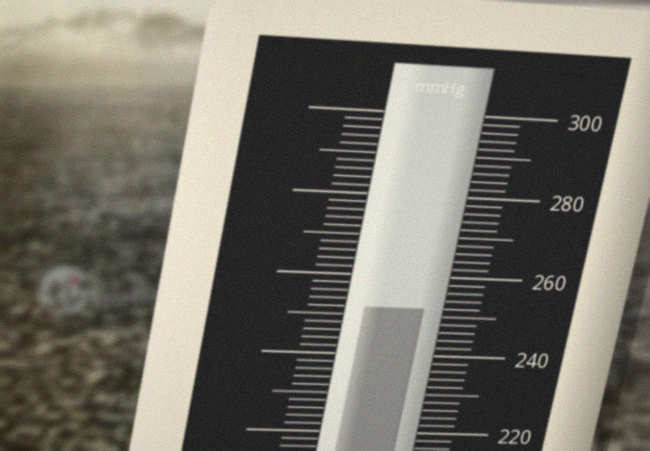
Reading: **252** mmHg
